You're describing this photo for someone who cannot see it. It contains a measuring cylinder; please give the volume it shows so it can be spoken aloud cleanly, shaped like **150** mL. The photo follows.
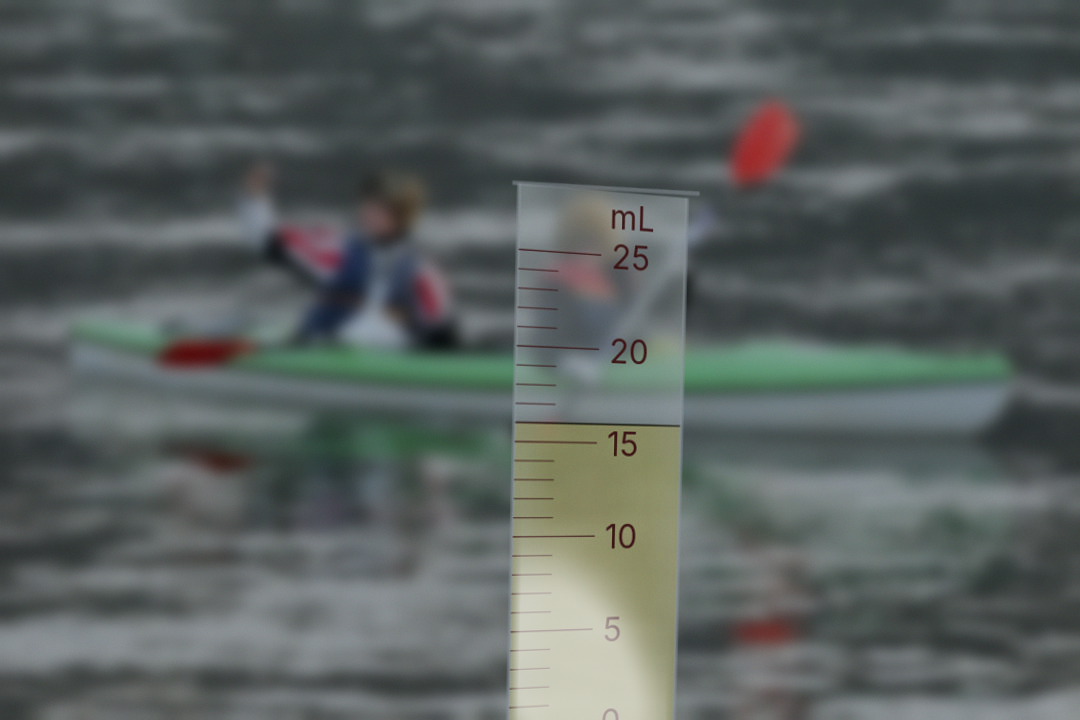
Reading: **16** mL
